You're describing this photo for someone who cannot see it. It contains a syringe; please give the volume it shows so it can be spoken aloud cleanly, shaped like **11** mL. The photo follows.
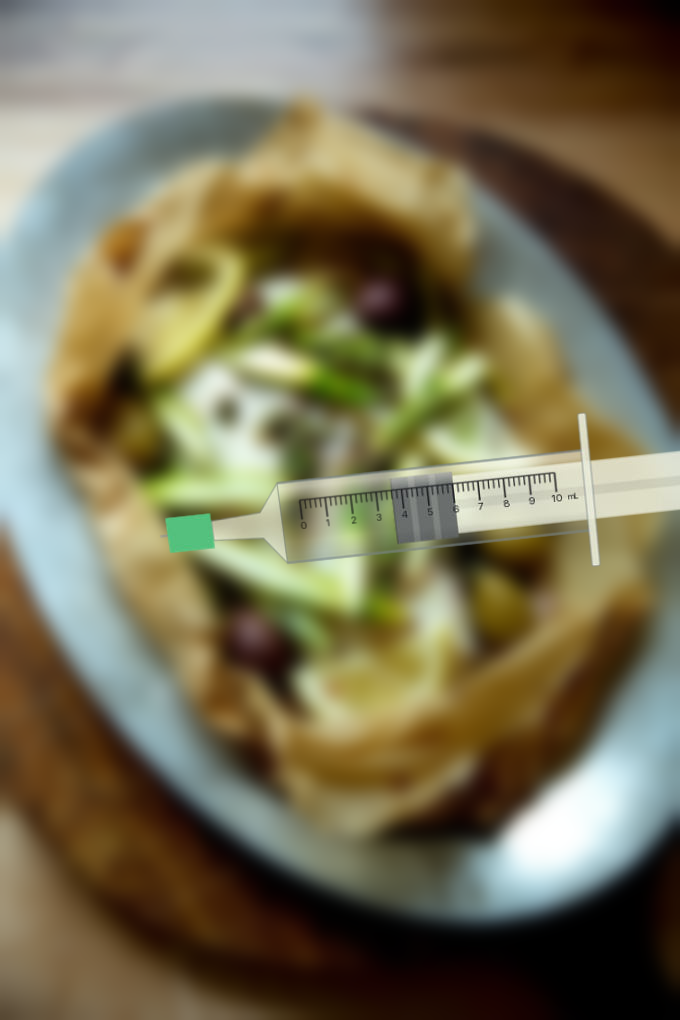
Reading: **3.6** mL
